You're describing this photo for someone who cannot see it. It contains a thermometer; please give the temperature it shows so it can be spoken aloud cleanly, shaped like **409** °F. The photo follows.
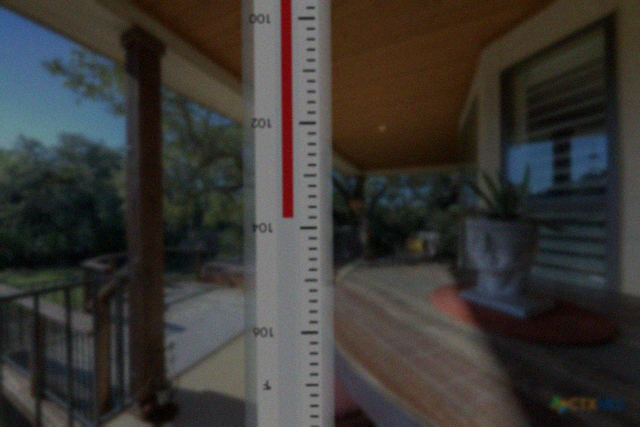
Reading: **103.8** °F
